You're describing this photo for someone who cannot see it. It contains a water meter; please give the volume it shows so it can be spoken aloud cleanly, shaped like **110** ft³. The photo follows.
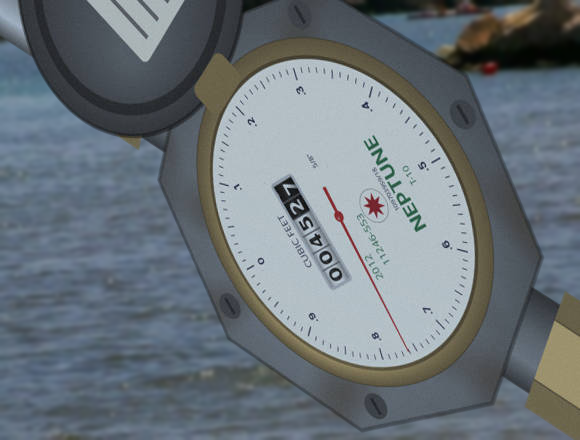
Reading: **4526.76** ft³
